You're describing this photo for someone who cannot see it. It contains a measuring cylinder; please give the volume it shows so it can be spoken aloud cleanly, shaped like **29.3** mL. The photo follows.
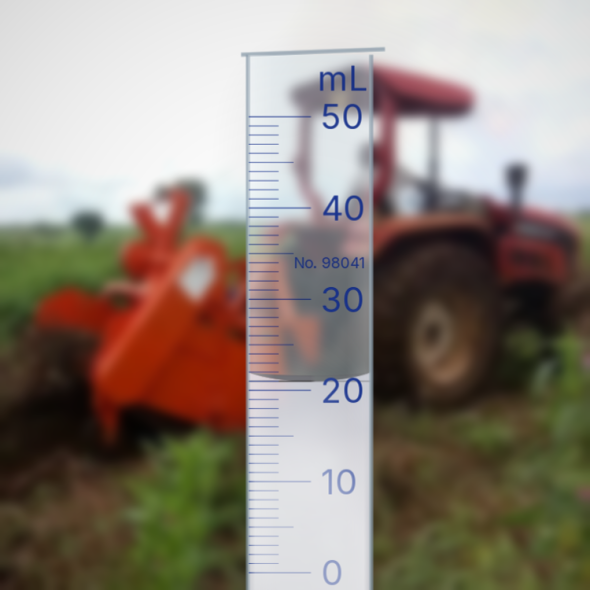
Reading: **21** mL
